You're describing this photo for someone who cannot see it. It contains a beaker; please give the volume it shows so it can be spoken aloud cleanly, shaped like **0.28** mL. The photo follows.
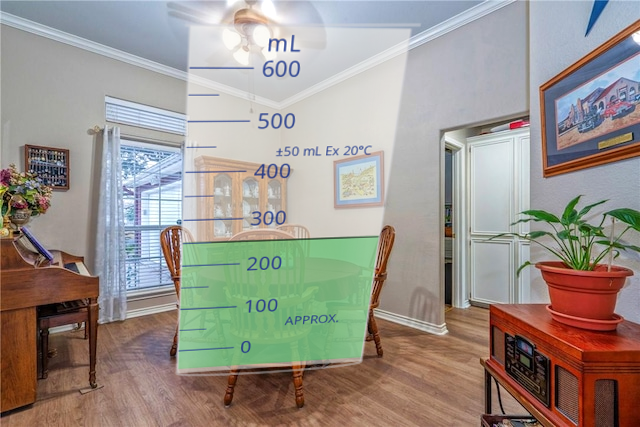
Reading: **250** mL
